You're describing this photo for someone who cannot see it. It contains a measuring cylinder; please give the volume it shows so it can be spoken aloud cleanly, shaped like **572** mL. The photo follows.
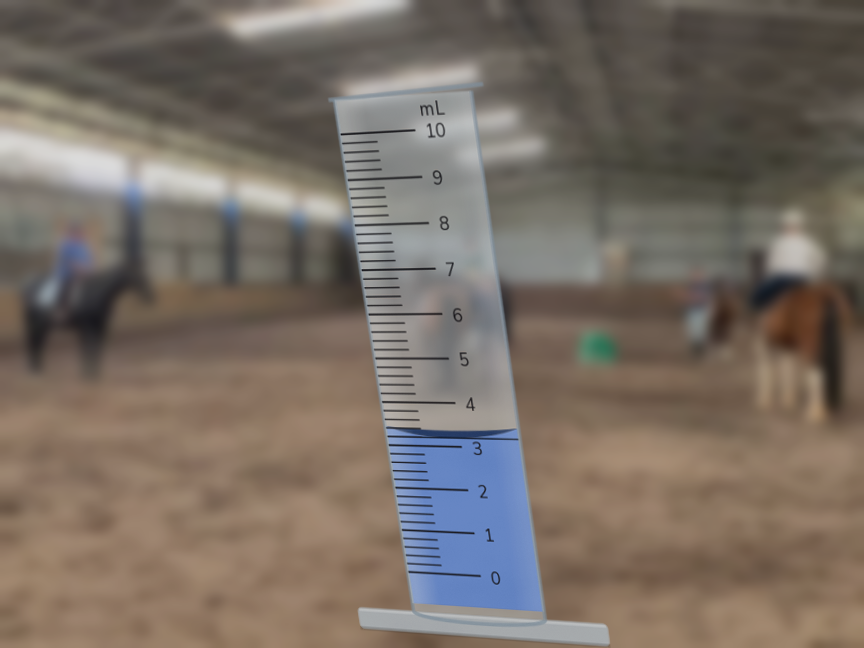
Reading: **3.2** mL
